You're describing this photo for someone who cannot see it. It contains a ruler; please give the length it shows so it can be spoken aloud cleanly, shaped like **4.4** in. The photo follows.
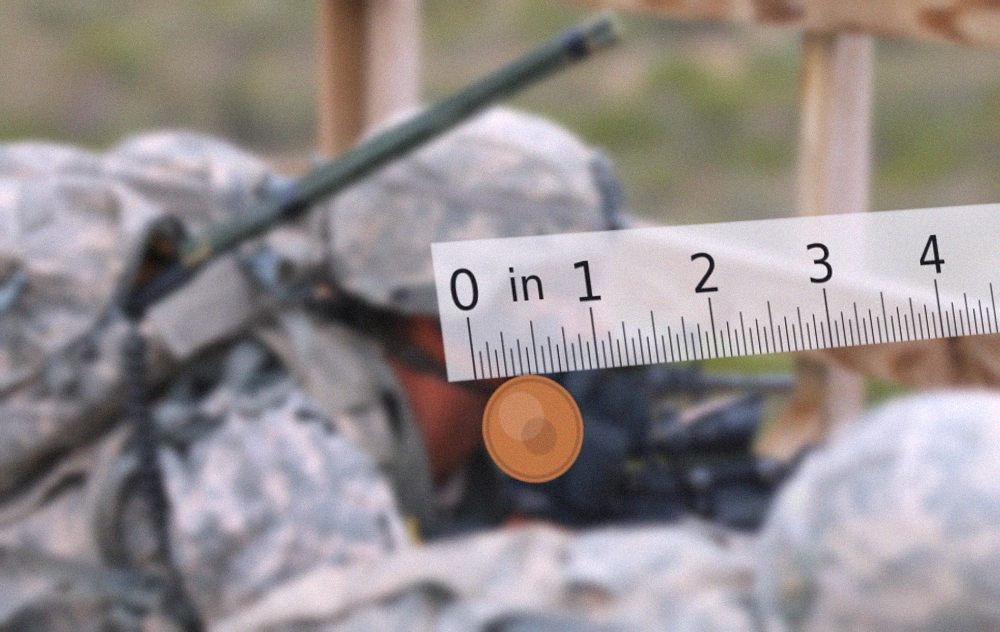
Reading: **0.8125** in
